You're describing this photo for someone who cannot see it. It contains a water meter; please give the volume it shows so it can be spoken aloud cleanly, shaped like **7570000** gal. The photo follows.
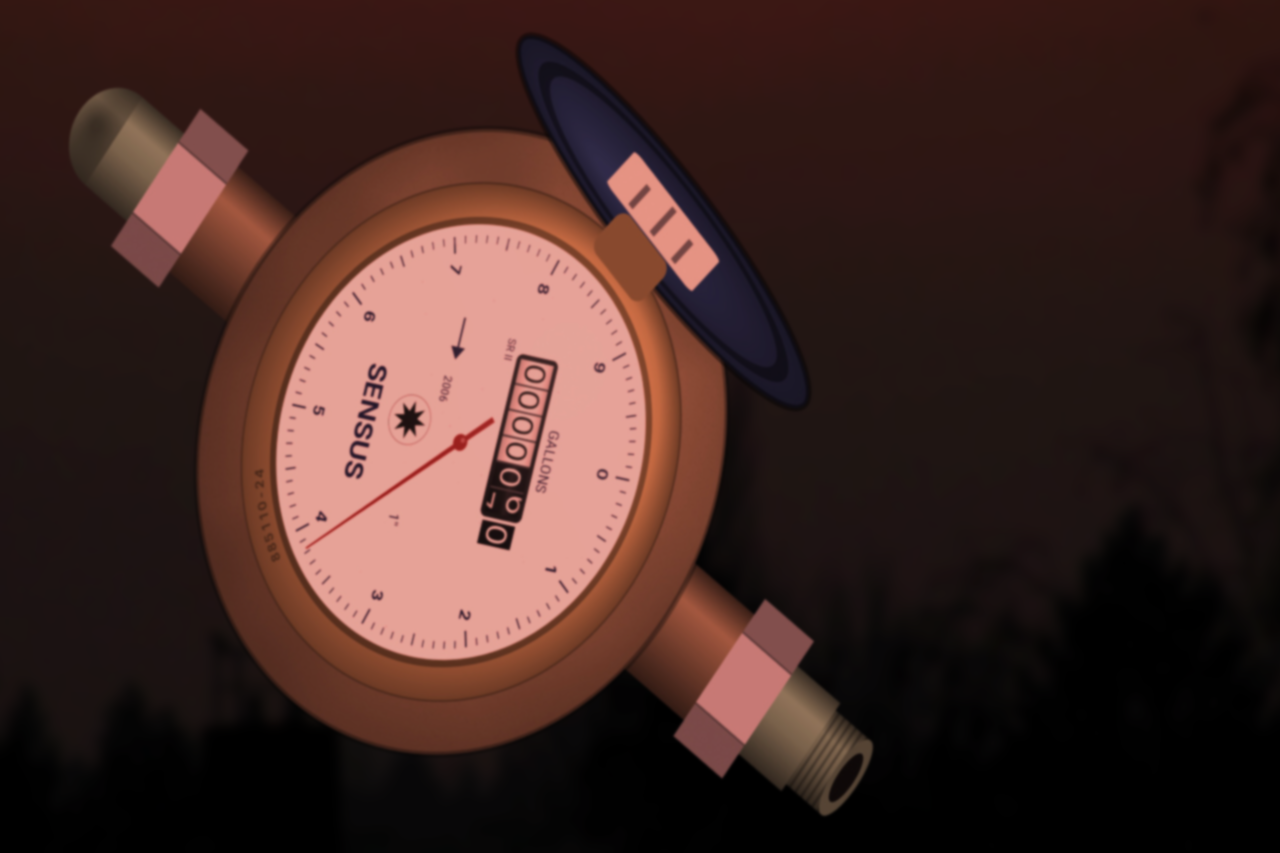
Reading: **63.8** gal
